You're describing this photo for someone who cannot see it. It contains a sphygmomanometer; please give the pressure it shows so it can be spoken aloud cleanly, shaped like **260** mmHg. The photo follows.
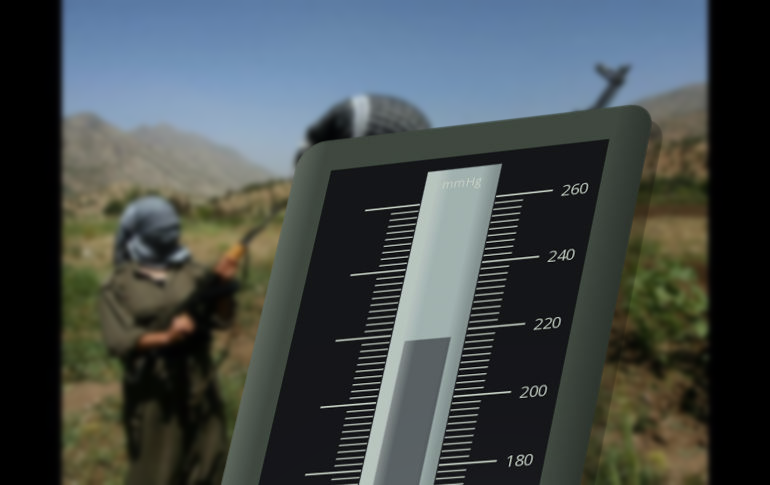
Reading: **218** mmHg
